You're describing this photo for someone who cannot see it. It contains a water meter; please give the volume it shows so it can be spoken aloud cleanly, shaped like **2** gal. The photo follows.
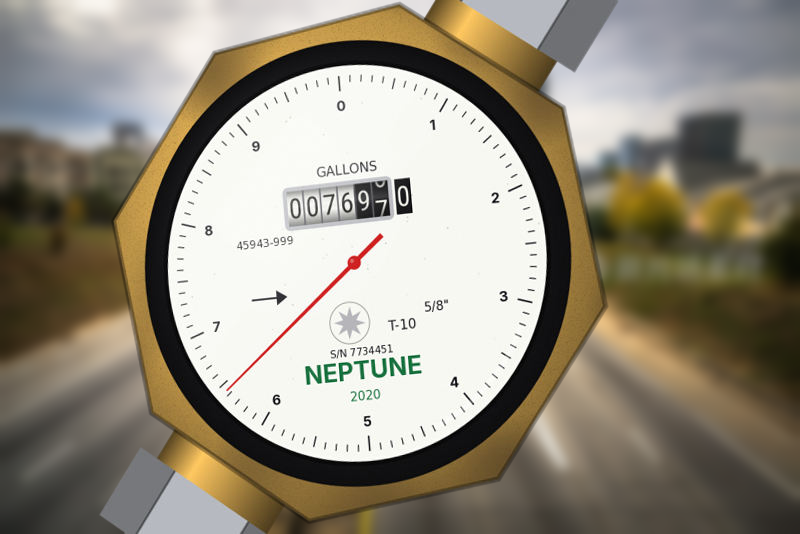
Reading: **76966.4** gal
